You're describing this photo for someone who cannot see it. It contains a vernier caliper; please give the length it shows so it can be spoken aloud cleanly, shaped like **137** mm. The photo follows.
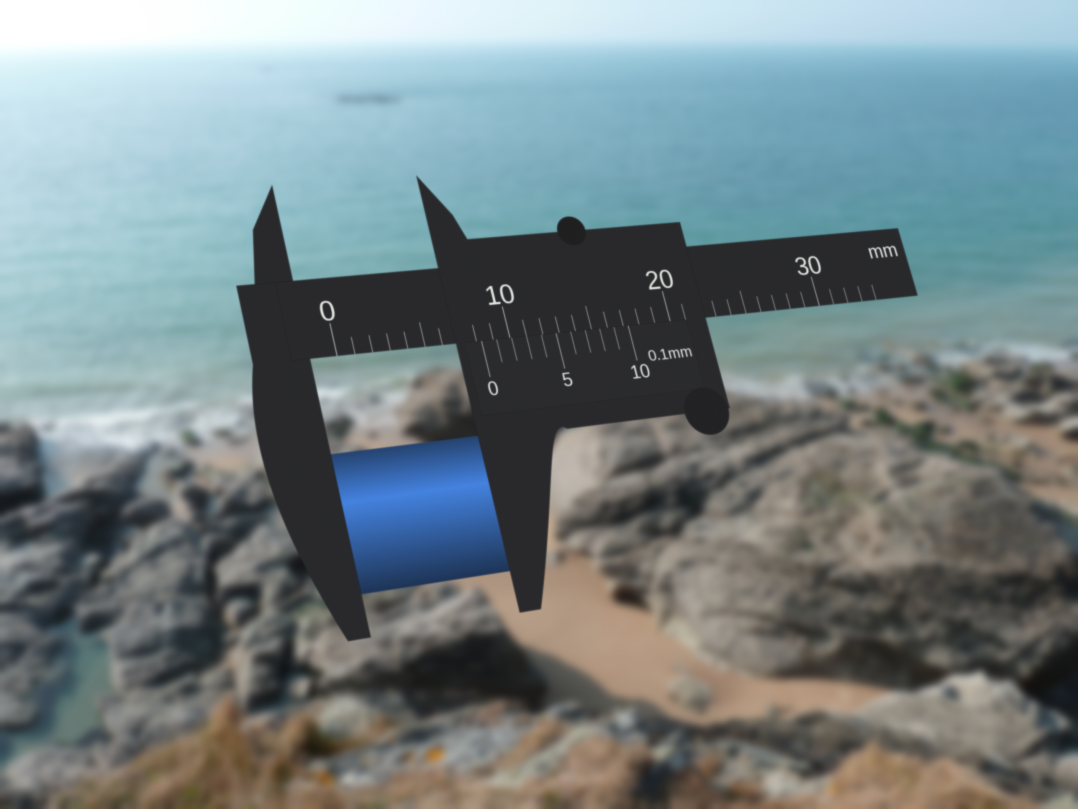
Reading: **8.3** mm
